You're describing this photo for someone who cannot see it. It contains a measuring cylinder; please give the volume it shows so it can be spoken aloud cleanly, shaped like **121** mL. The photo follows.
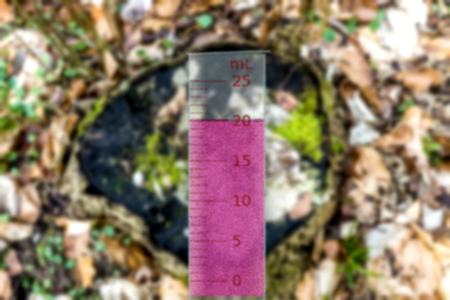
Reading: **20** mL
